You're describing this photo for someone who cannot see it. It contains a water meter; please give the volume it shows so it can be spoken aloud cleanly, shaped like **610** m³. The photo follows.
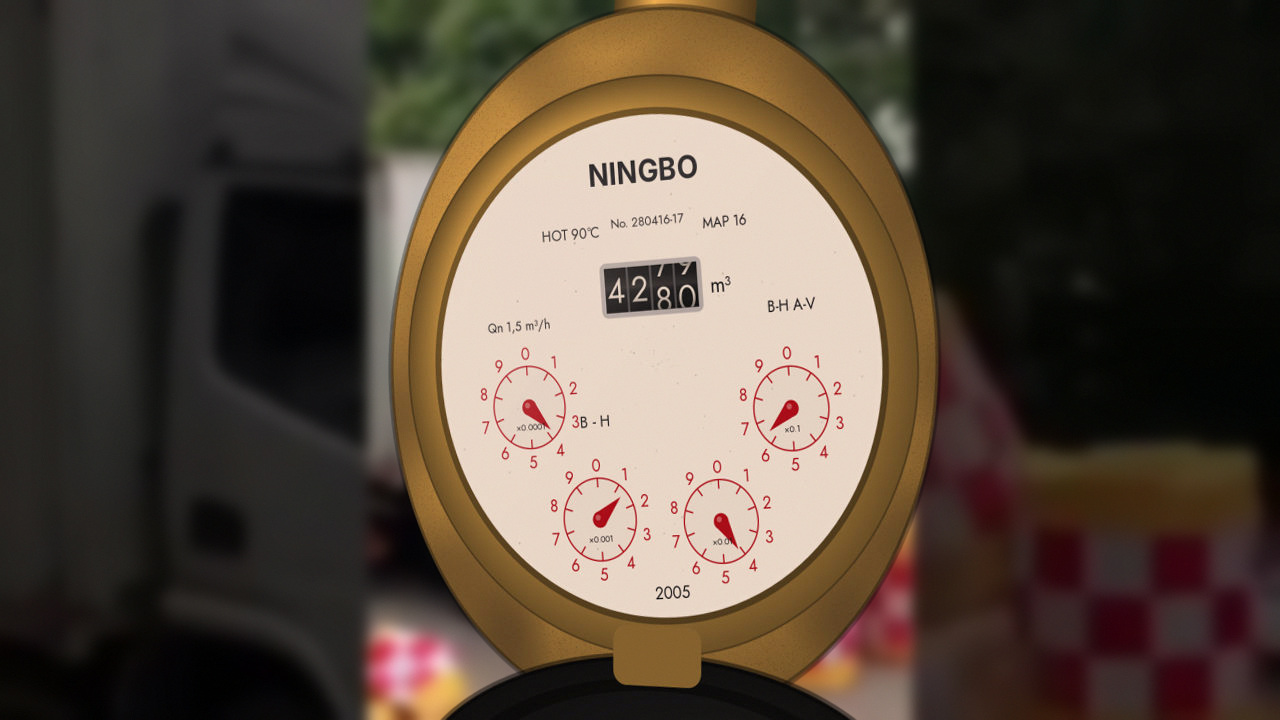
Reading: **4279.6413** m³
